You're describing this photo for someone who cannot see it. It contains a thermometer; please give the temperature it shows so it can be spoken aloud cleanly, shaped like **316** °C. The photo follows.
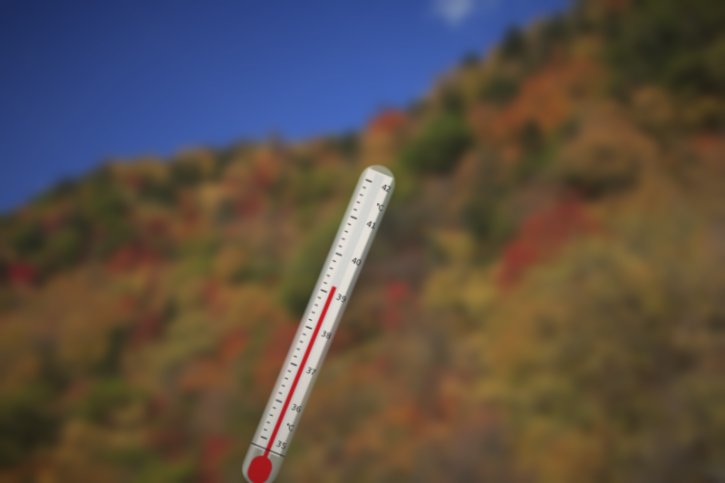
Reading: **39.2** °C
